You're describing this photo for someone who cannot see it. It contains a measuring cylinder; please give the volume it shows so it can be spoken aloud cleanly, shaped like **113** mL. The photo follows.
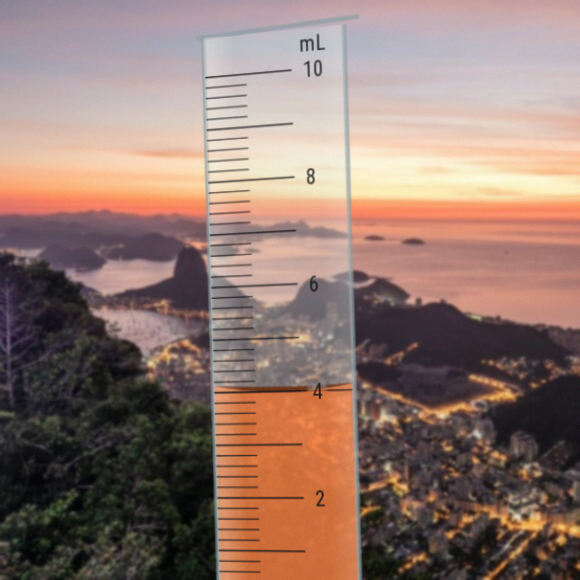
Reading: **4** mL
